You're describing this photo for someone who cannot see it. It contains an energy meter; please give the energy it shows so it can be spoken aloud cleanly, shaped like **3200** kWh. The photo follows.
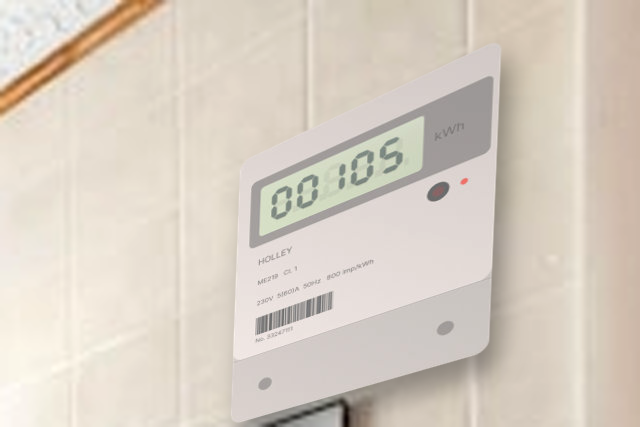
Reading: **105** kWh
